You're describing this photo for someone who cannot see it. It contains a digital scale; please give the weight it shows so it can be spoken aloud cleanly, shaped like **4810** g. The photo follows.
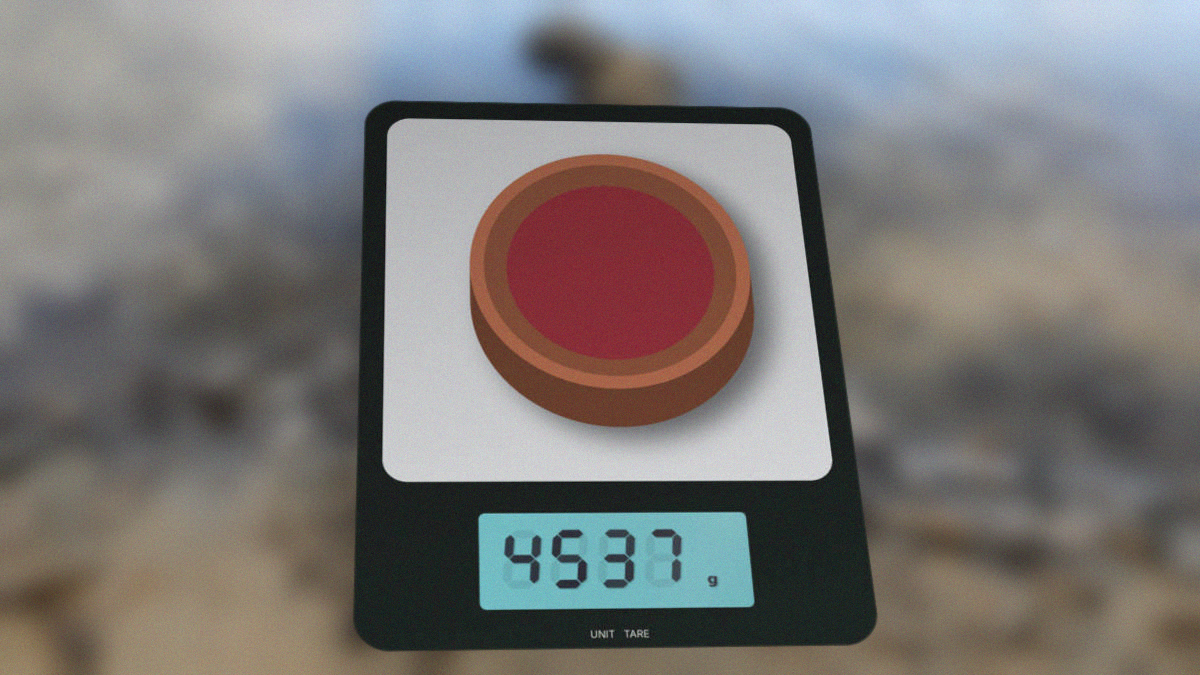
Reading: **4537** g
